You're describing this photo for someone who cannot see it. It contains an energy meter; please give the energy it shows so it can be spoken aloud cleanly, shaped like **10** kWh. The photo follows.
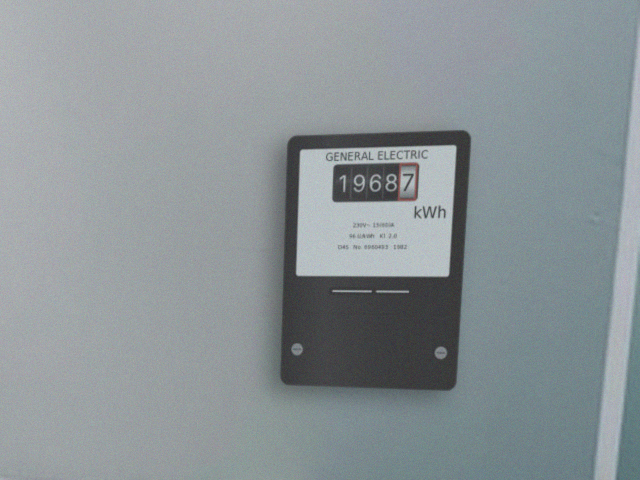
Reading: **1968.7** kWh
